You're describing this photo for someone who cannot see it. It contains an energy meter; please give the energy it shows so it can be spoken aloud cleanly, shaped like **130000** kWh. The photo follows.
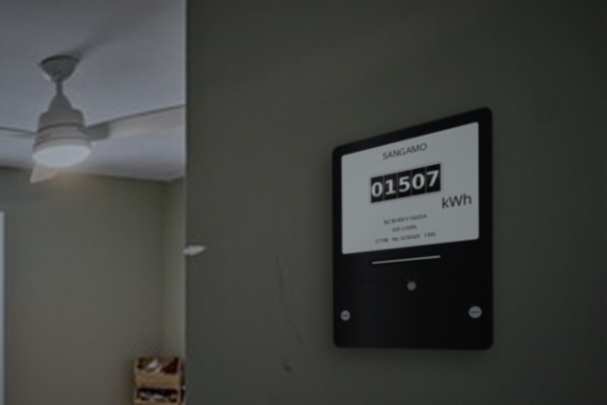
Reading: **1507** kWh
